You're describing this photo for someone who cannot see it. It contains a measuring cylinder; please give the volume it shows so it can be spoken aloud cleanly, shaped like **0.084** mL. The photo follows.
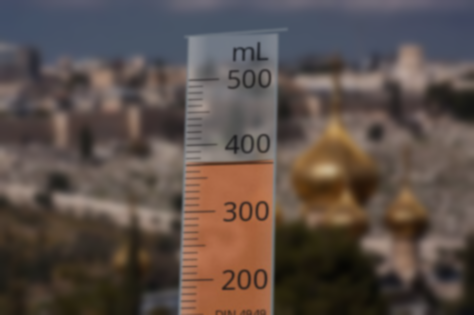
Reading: **370** mL
